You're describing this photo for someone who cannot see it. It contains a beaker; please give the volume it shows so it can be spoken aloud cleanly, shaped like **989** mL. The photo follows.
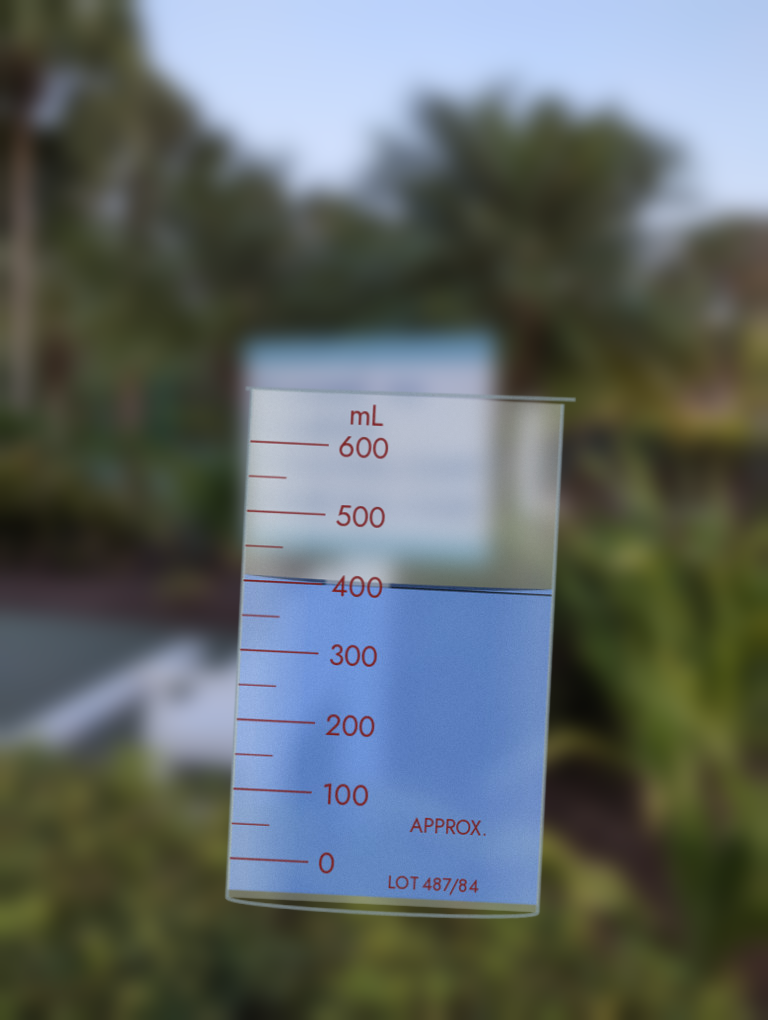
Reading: **400** mL
